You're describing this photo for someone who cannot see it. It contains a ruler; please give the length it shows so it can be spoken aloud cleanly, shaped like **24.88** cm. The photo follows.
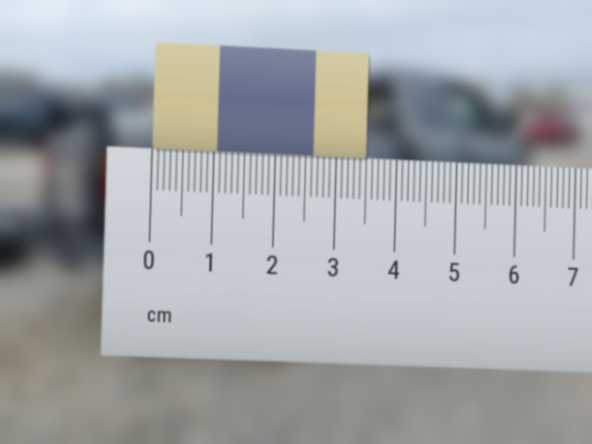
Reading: **3.5** cm
